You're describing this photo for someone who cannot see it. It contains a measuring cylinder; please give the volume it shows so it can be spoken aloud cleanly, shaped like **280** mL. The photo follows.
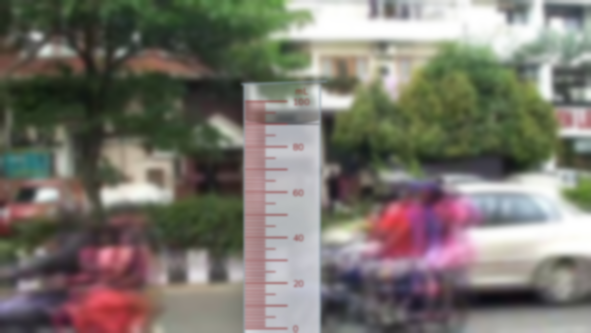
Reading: **90** mL
